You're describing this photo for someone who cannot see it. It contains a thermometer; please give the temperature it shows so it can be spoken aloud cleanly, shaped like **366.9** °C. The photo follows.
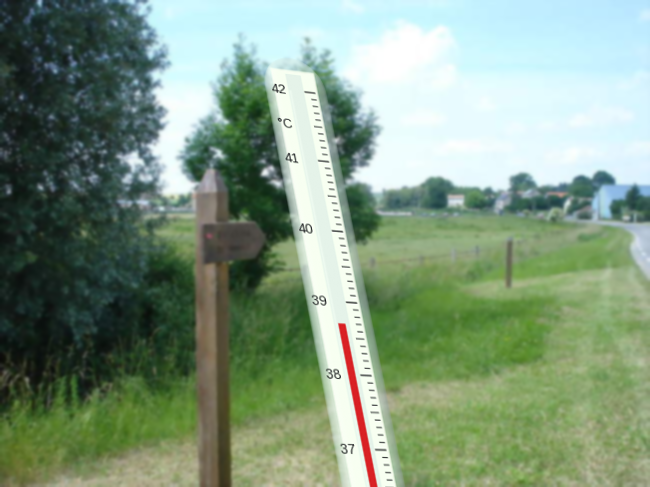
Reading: **38.7** °C
